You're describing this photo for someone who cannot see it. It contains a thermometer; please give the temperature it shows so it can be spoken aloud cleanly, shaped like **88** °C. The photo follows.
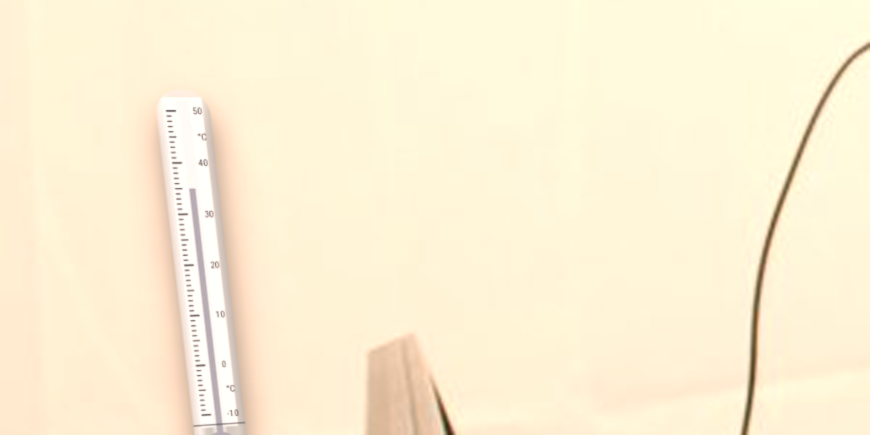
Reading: **35** °C
